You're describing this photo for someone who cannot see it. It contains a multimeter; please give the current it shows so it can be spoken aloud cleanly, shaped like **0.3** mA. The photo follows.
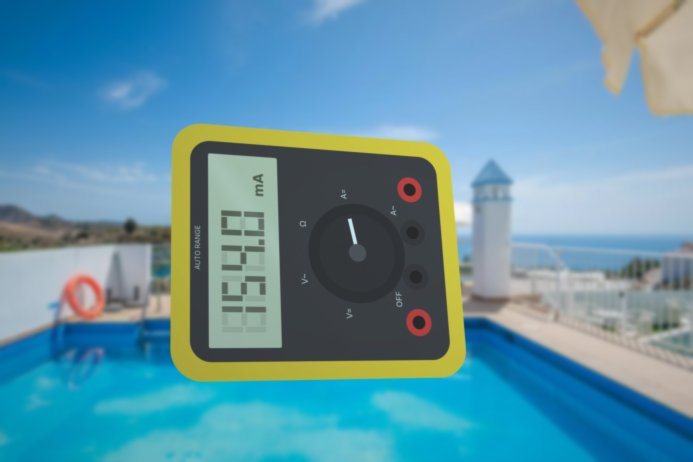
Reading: **154.0** mA
